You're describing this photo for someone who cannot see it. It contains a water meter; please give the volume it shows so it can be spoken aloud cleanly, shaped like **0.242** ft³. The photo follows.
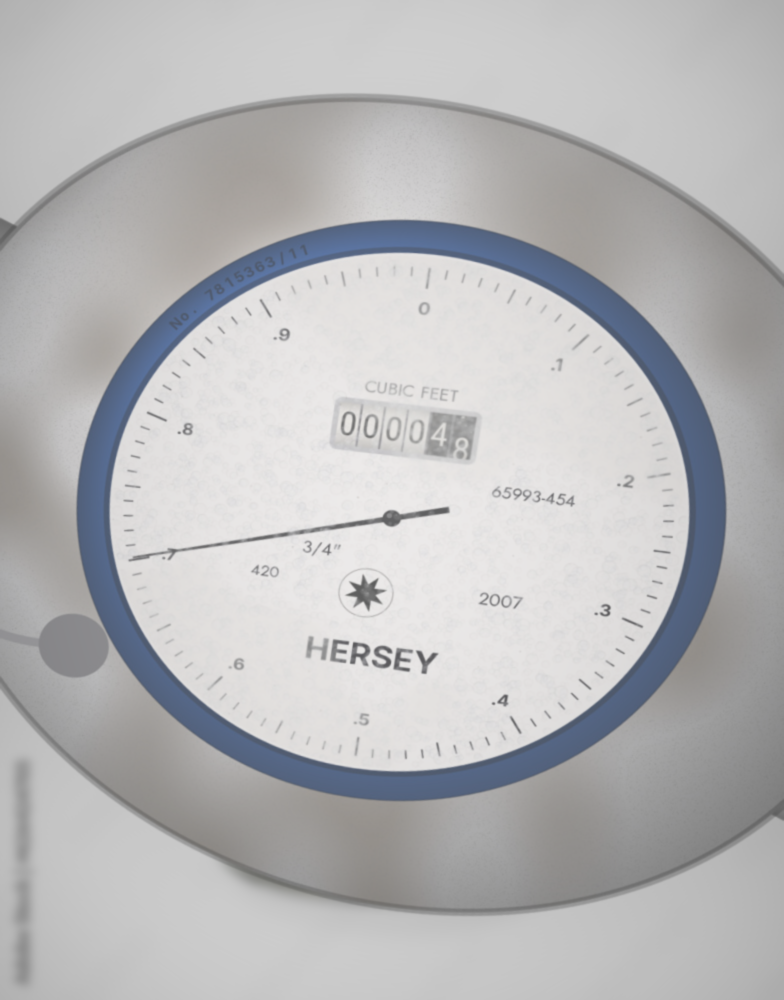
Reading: **47.70** ft³
